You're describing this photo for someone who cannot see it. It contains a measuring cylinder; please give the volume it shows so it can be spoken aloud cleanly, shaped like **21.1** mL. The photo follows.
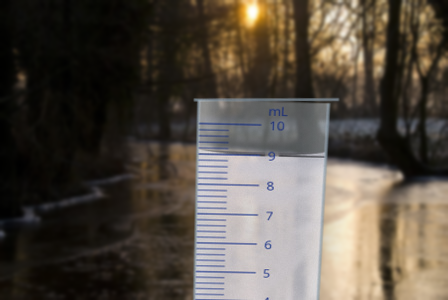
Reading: **9** mL
